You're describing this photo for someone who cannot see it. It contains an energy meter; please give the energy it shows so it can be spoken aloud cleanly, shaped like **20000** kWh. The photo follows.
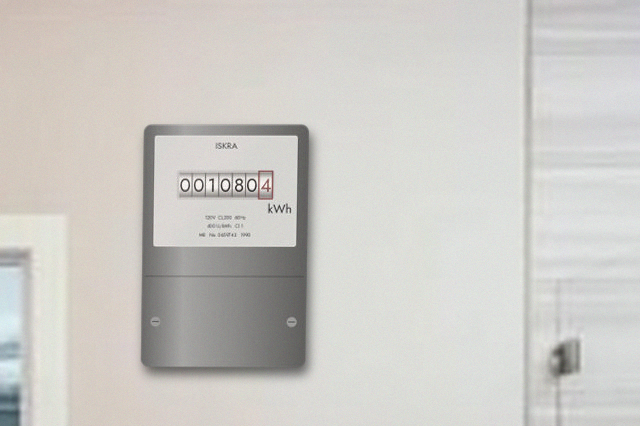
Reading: **1080.4** kWh
